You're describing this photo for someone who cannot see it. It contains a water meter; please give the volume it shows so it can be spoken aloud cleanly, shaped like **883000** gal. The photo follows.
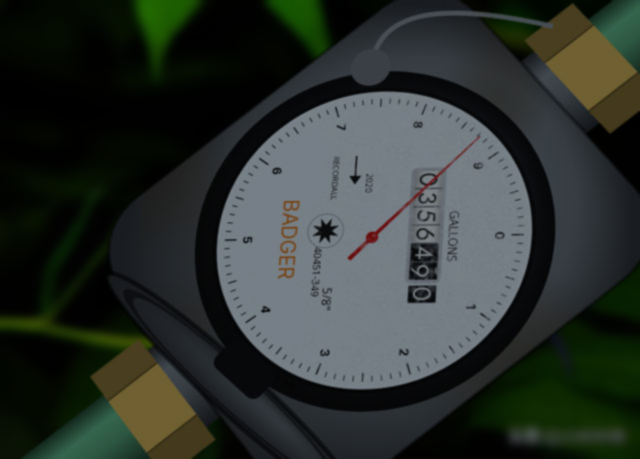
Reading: **356488.7** gal
